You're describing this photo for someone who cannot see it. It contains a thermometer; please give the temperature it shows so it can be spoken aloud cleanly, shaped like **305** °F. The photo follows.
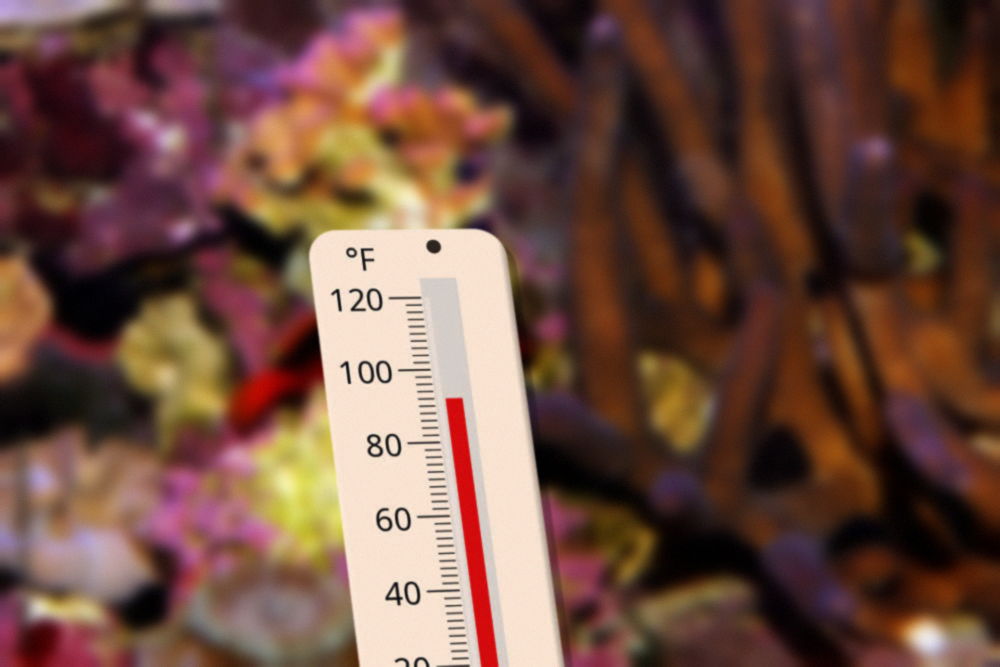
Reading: **92** °F
